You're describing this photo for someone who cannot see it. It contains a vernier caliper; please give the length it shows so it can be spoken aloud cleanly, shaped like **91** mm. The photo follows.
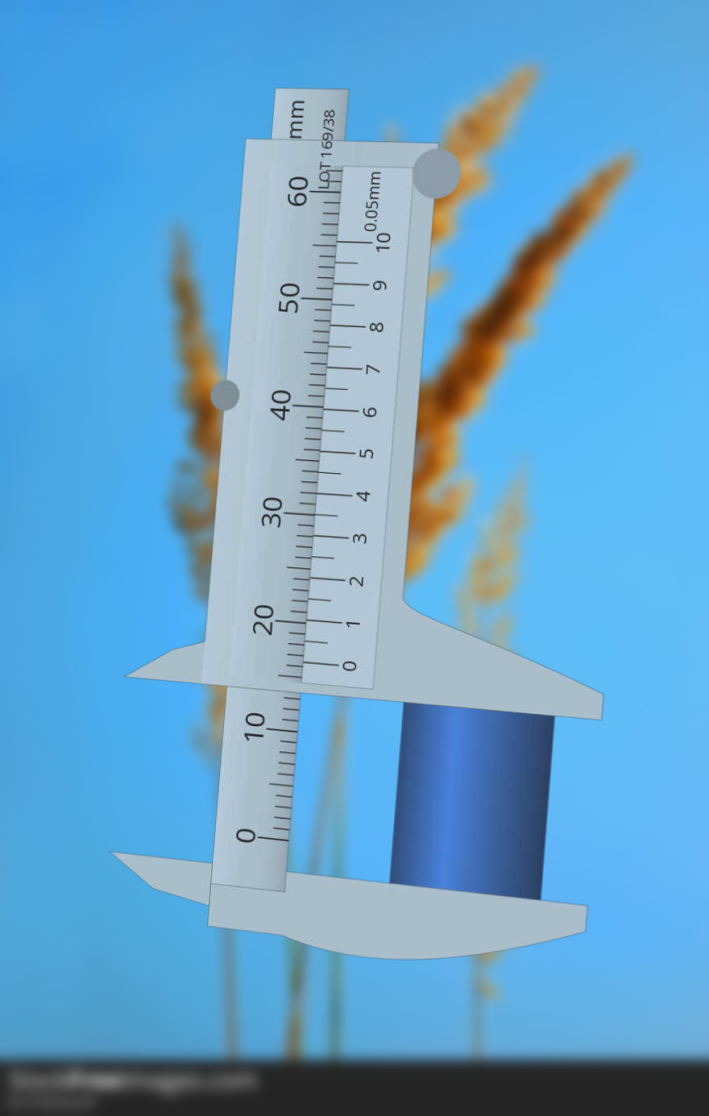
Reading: **16.4** mm
